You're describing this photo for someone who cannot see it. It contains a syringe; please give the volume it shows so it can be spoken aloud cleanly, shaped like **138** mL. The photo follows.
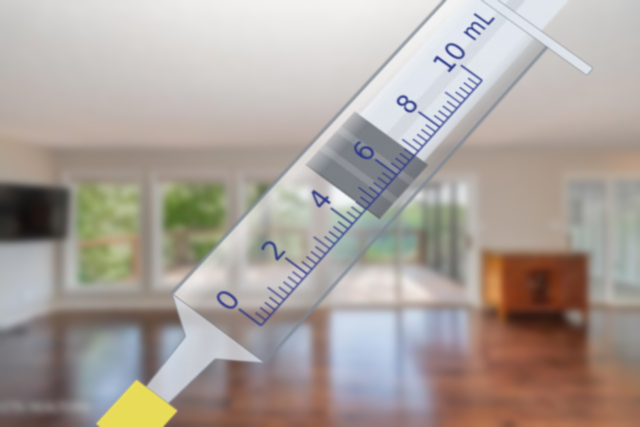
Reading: **4.6** mL
